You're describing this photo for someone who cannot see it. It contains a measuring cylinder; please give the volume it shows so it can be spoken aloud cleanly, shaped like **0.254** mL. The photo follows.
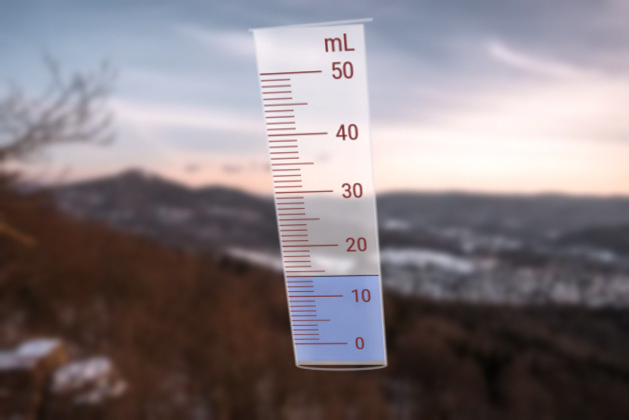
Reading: **14** mL
